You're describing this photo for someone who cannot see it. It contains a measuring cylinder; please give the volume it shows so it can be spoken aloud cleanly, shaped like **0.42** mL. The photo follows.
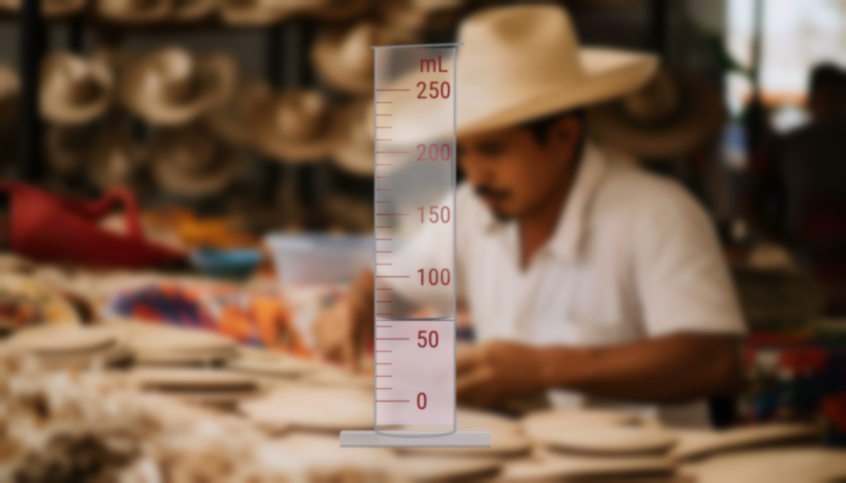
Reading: **65** mL
